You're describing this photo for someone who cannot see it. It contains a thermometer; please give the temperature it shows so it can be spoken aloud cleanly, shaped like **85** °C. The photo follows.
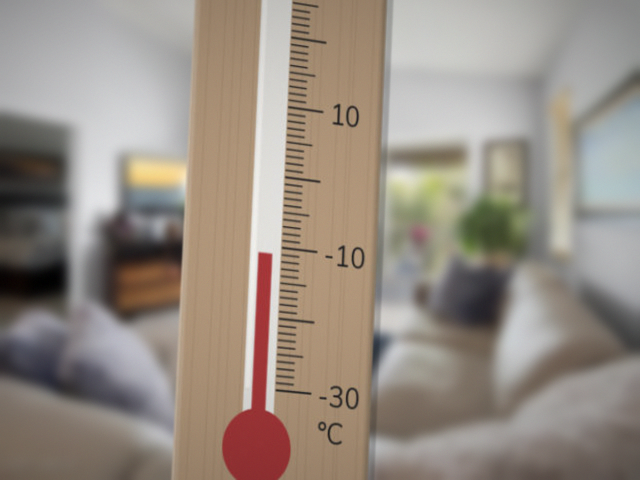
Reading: **-11** °C
